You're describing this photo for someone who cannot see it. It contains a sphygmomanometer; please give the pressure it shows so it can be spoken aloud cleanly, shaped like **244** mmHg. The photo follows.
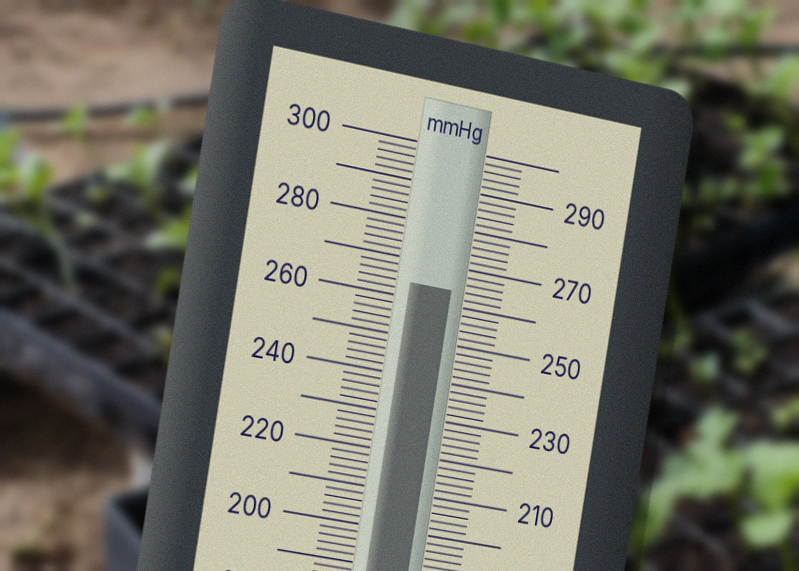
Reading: **264** mmHg
